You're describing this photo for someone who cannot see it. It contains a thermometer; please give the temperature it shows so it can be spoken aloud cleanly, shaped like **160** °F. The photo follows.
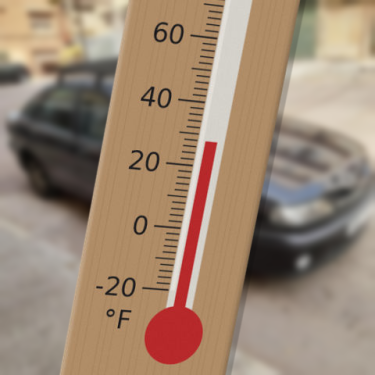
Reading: **28** °F
